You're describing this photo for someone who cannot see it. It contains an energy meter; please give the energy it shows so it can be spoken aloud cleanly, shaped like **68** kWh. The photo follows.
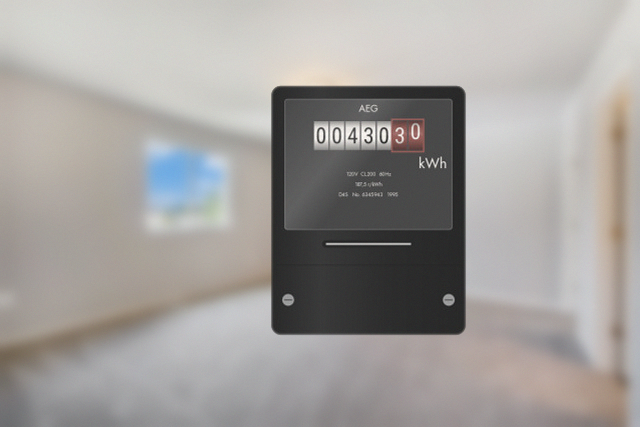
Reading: **430.30** kWh
